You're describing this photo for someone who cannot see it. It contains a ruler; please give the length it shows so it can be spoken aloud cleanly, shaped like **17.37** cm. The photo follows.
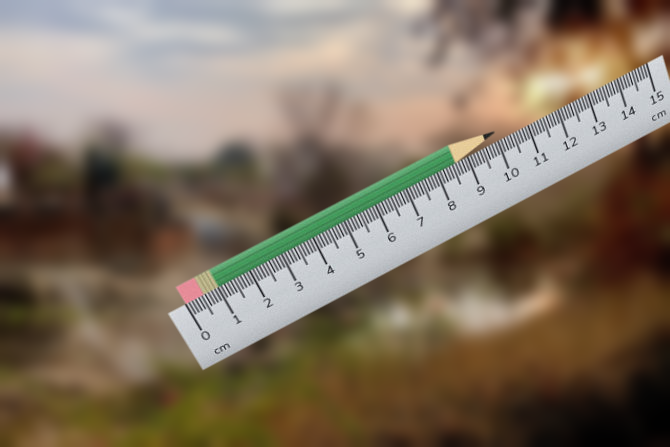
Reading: **10** cm
